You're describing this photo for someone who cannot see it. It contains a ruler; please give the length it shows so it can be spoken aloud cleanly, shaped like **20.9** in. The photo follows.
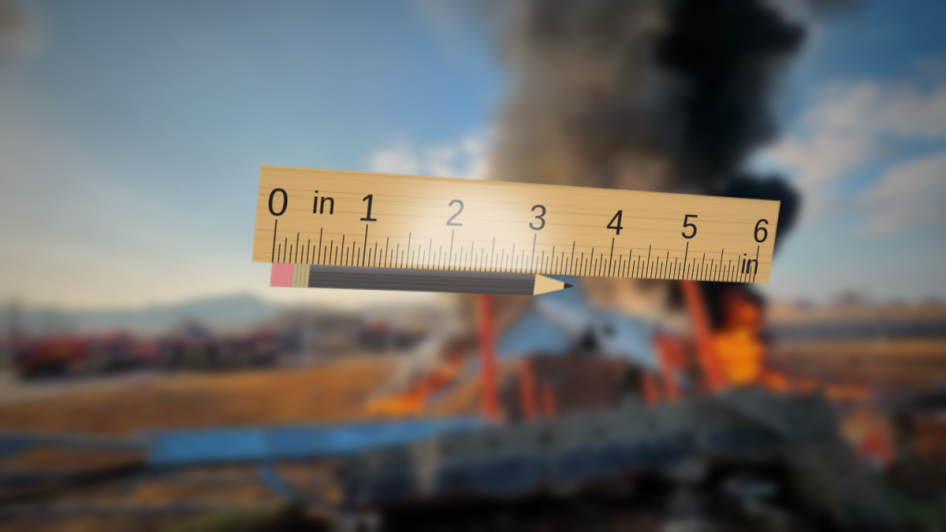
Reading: **3.5625** in
